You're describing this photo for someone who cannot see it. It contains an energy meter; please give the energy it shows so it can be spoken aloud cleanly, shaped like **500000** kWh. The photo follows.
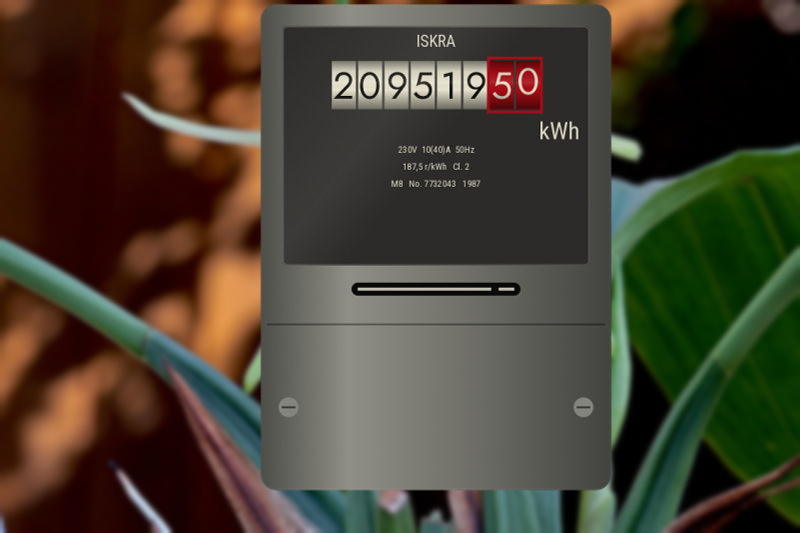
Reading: **209519.50** kWh
